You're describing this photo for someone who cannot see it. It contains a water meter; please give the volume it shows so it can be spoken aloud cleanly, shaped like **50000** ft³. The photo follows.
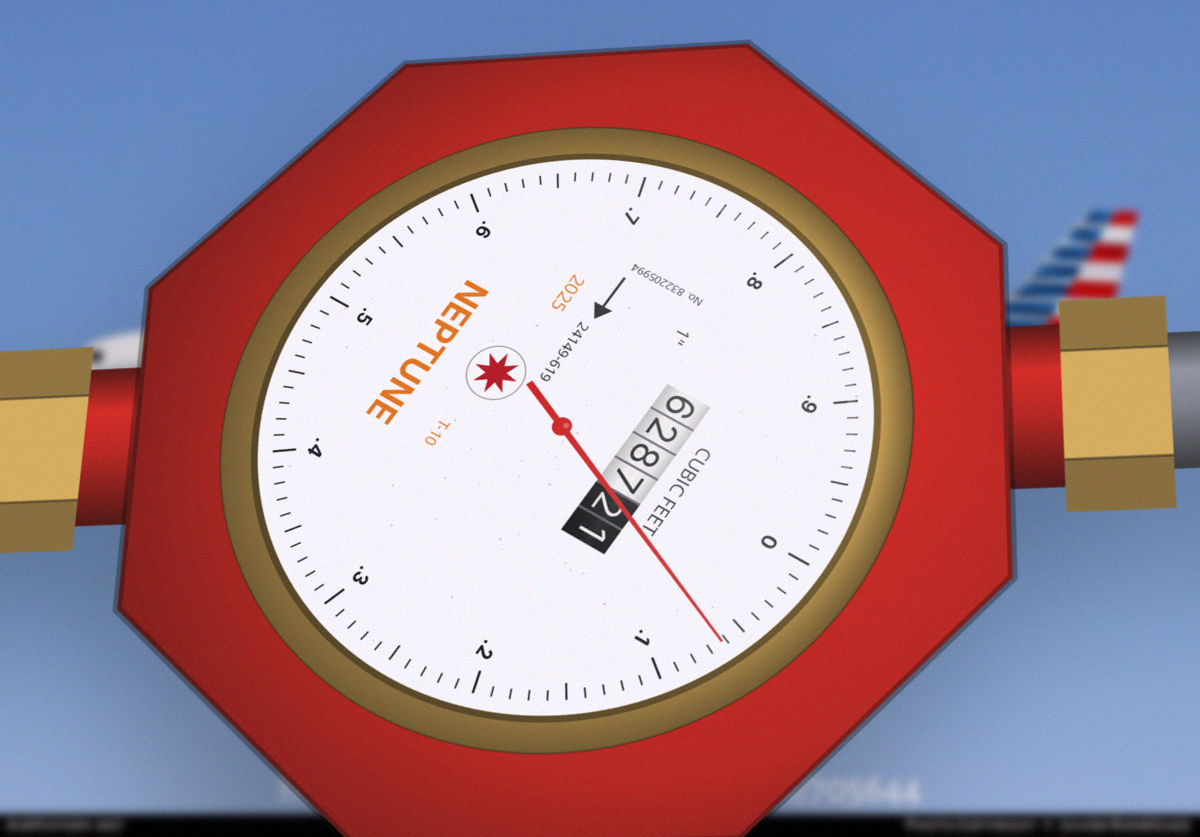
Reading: **628721.06** ft³
